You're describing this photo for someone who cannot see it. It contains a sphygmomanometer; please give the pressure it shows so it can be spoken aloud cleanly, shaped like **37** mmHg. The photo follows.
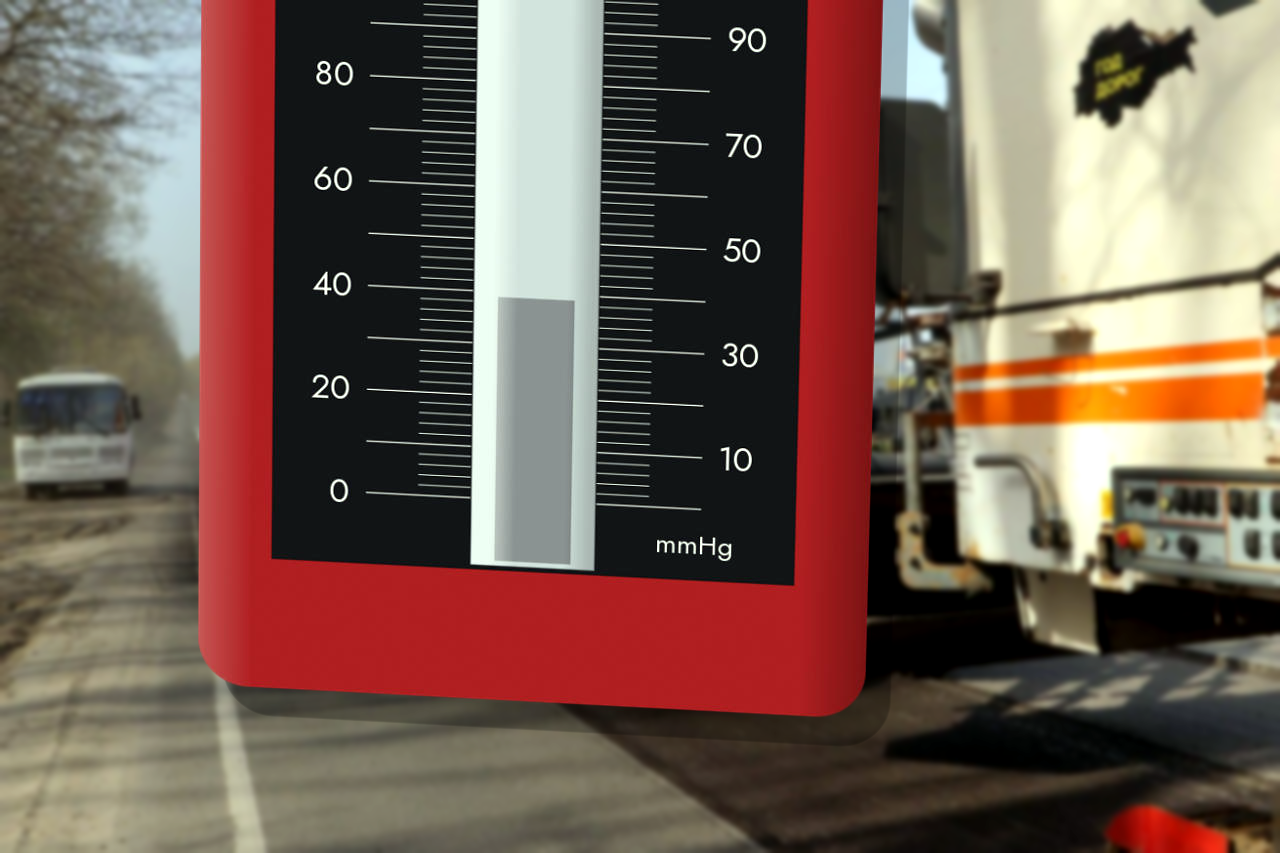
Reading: **39** mmHg
